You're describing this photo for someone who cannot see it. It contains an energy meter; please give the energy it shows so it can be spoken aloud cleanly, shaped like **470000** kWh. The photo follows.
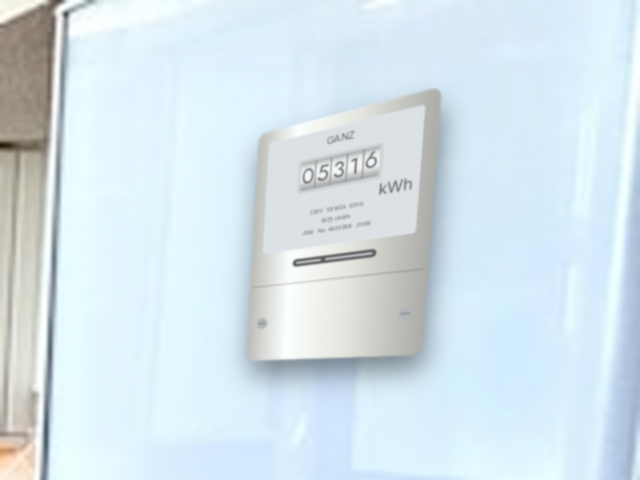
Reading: **5316** kWh
